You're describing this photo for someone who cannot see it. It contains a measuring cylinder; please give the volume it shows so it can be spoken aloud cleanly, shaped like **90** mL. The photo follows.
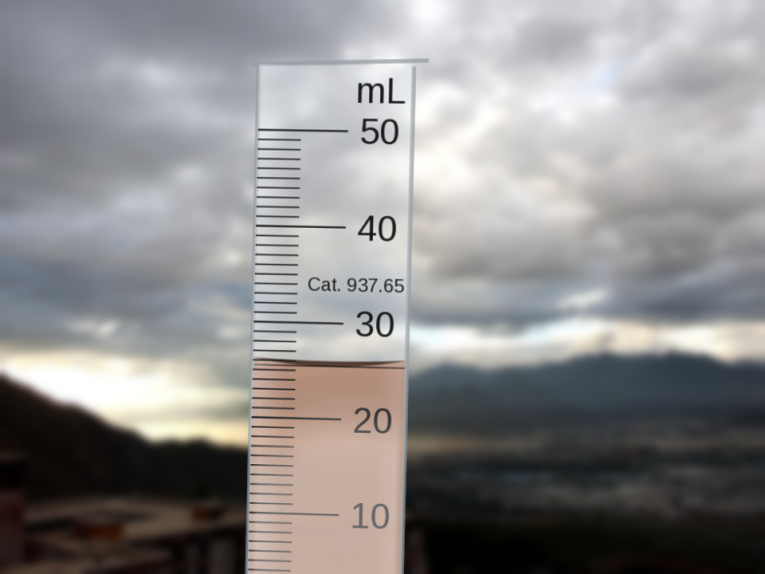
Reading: **25.5** mL
